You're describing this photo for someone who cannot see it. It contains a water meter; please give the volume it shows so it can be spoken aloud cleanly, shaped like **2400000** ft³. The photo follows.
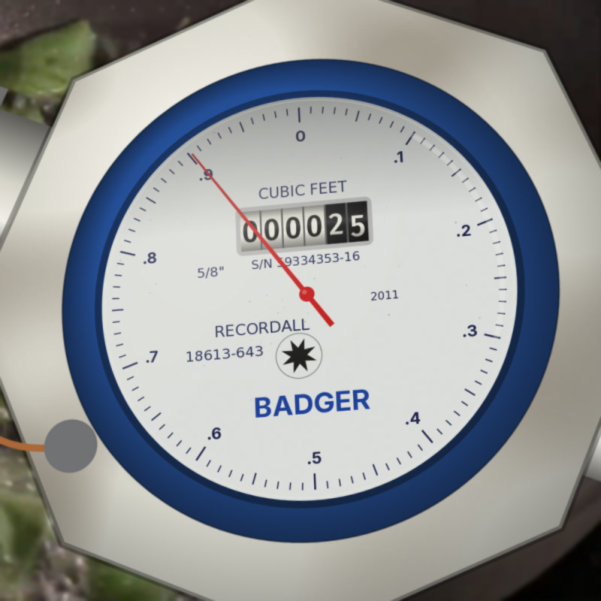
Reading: **24.90** ft³
